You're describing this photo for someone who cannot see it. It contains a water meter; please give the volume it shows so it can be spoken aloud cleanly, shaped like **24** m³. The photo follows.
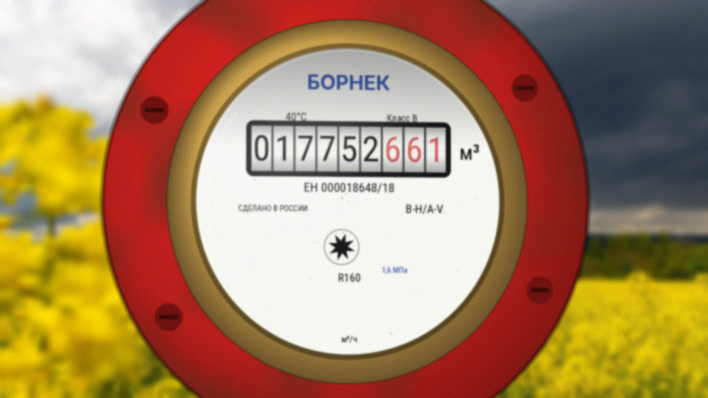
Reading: **17752.661** m³
